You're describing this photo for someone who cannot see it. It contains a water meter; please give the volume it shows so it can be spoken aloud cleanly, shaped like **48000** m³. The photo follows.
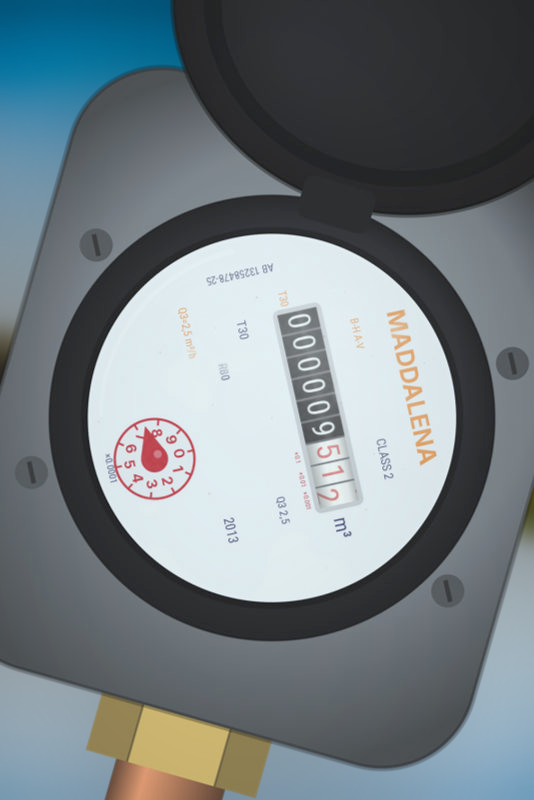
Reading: **9.5117** m³
